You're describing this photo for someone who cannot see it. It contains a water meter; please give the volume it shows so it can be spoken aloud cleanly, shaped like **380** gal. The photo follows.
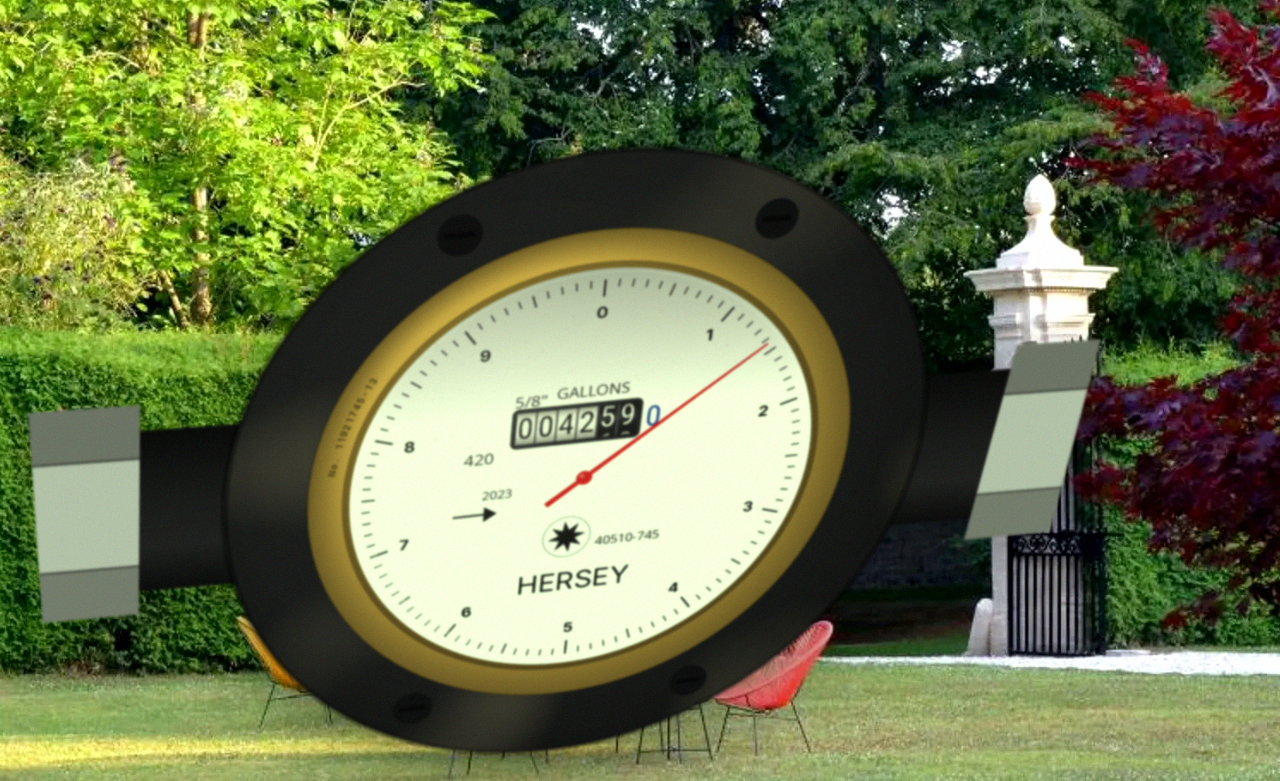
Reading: **42591.4** gal
